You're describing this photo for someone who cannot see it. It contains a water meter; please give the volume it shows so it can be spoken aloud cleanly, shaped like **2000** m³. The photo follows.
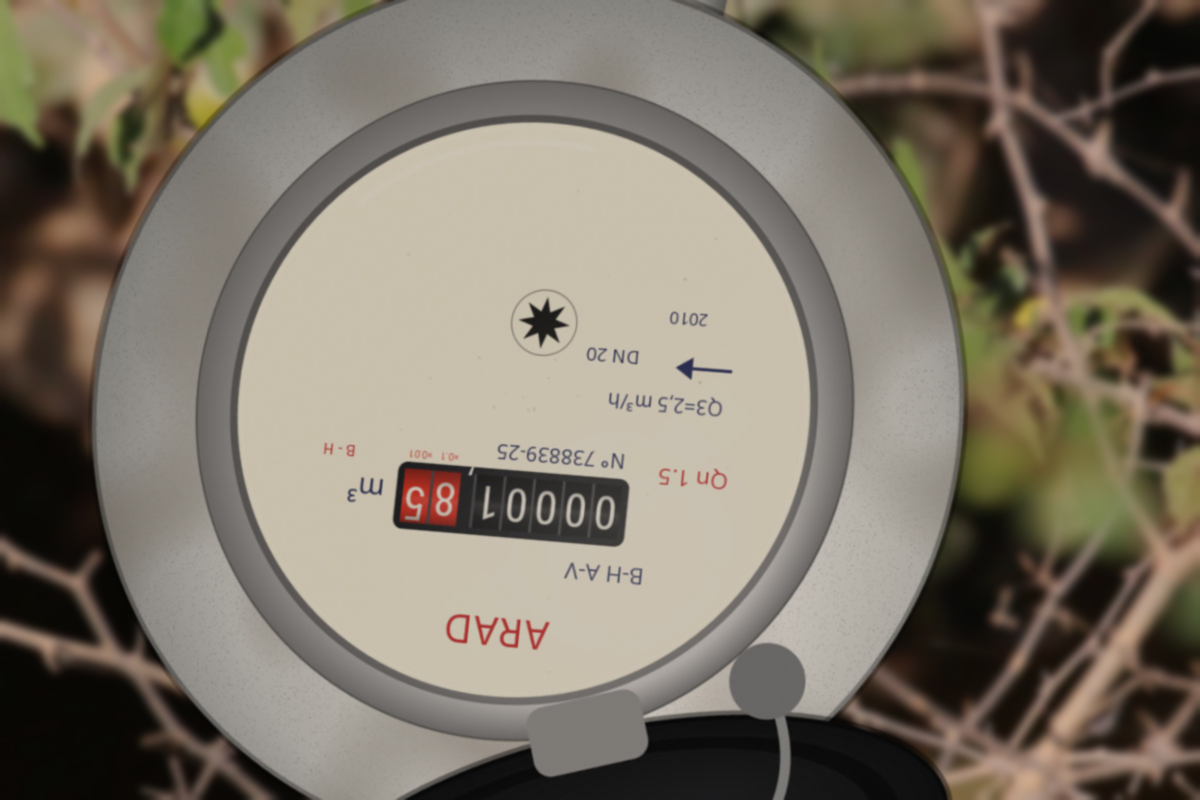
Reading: **1.85** m³
